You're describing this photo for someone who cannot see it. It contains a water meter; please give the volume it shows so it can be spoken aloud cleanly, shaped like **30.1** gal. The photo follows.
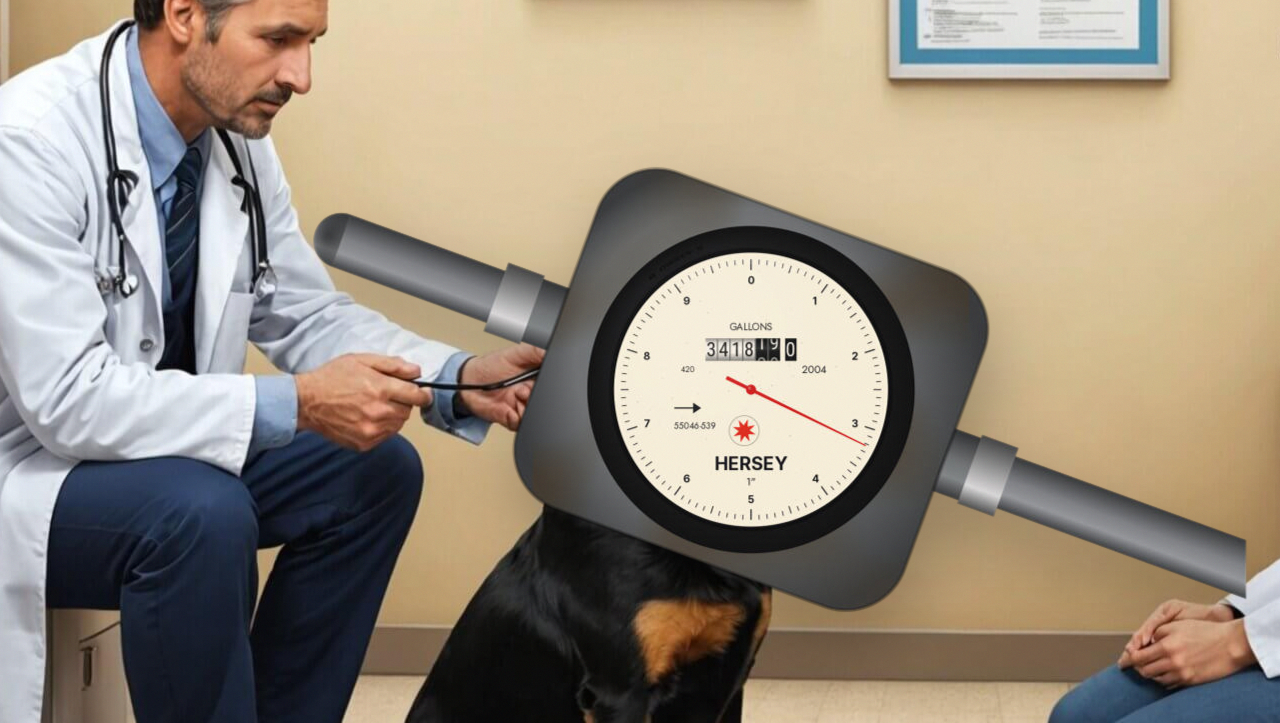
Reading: **3418193.2** gal
